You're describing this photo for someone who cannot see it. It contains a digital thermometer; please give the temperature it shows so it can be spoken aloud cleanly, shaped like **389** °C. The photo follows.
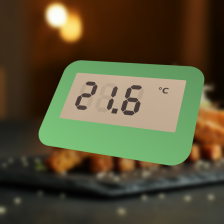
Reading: **21.6** °C
